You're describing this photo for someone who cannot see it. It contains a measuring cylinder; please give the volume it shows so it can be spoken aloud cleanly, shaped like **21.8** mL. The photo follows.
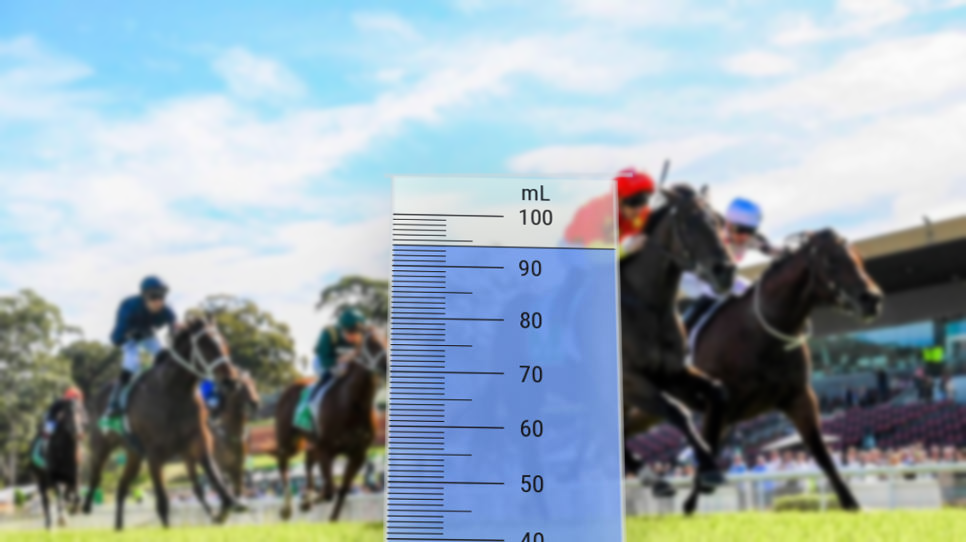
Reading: **94** mL
